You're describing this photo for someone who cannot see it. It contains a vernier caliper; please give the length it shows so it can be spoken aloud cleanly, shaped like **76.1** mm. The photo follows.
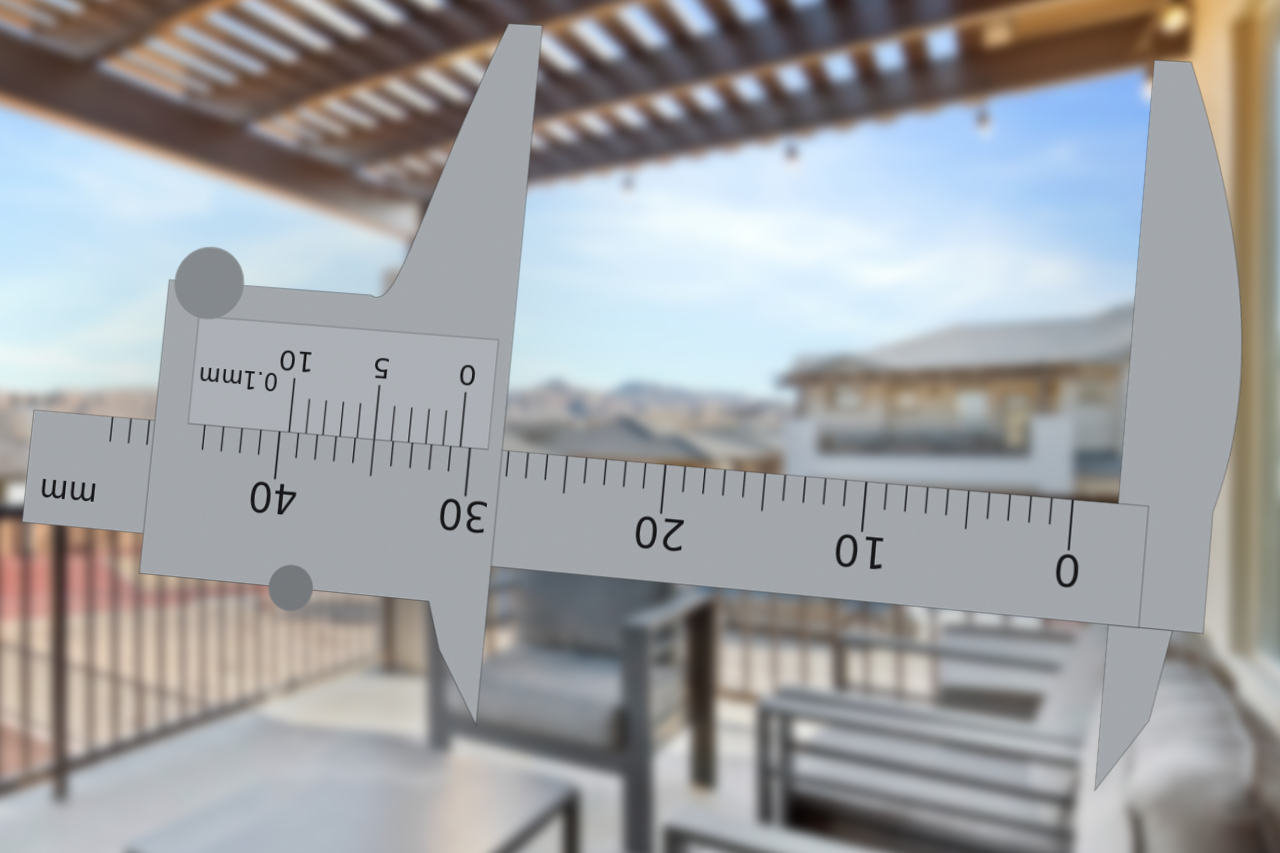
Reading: **30.5** mm
